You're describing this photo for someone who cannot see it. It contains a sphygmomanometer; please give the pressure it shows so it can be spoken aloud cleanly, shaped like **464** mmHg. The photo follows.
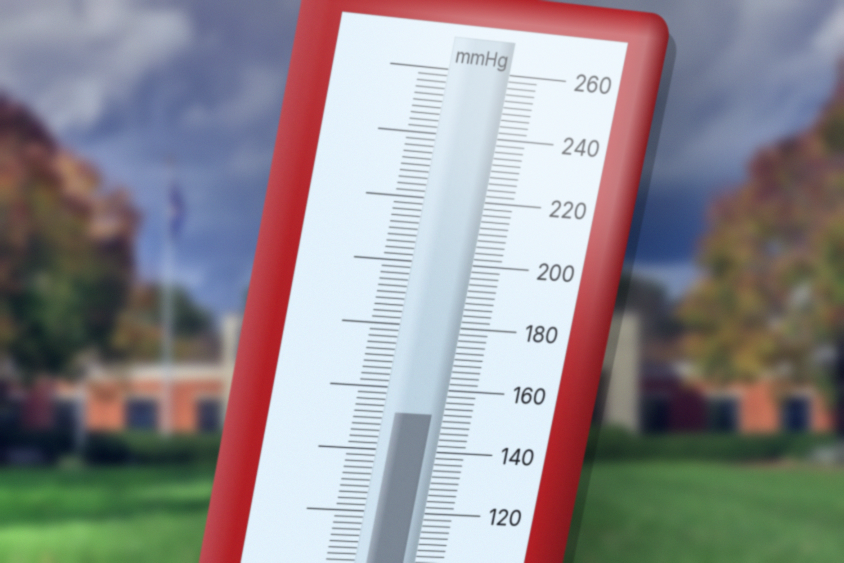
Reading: **152** mmHg
